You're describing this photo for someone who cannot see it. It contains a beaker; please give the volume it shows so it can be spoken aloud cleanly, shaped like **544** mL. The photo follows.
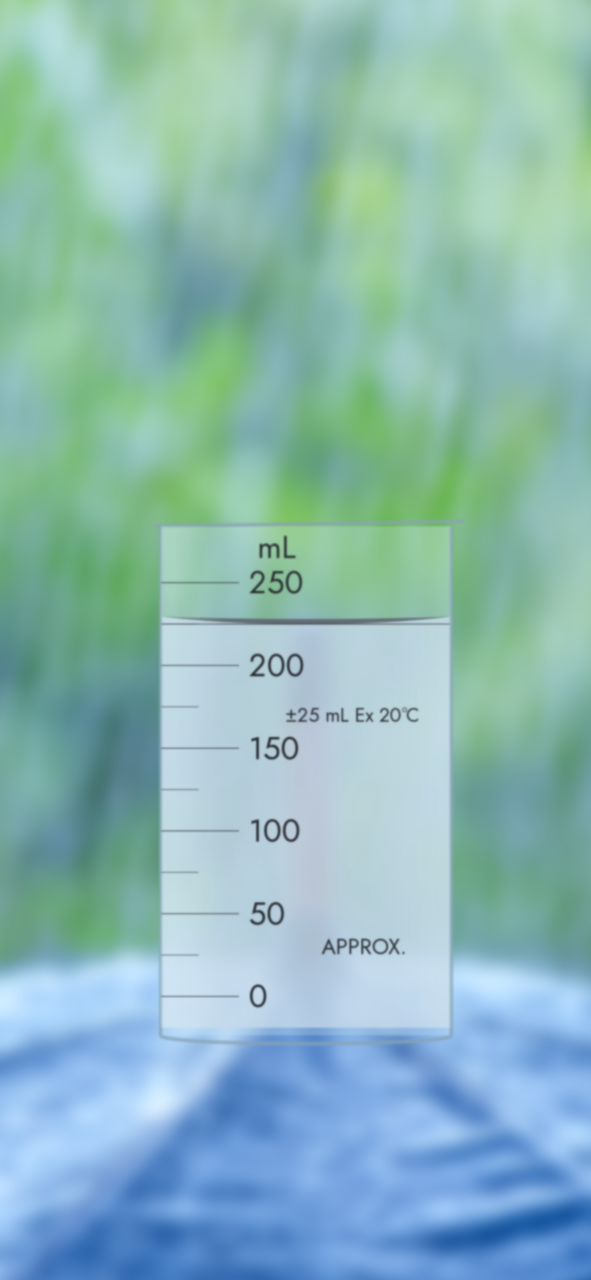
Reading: **225** mL
